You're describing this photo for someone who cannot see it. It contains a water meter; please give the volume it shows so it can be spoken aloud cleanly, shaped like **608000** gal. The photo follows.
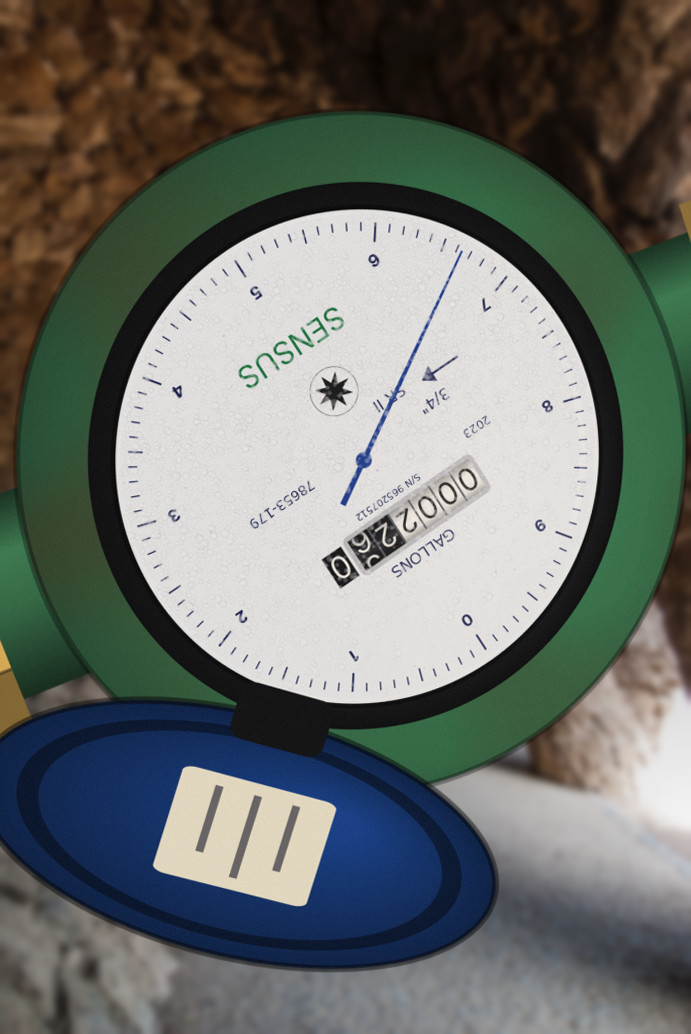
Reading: **2256.6** gal
